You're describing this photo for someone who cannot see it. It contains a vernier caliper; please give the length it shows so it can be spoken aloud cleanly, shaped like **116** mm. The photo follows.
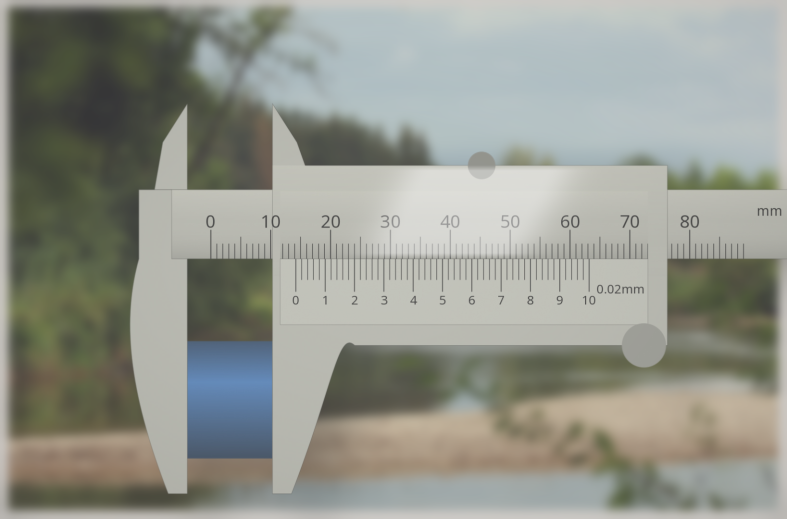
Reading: **14.2** mm
